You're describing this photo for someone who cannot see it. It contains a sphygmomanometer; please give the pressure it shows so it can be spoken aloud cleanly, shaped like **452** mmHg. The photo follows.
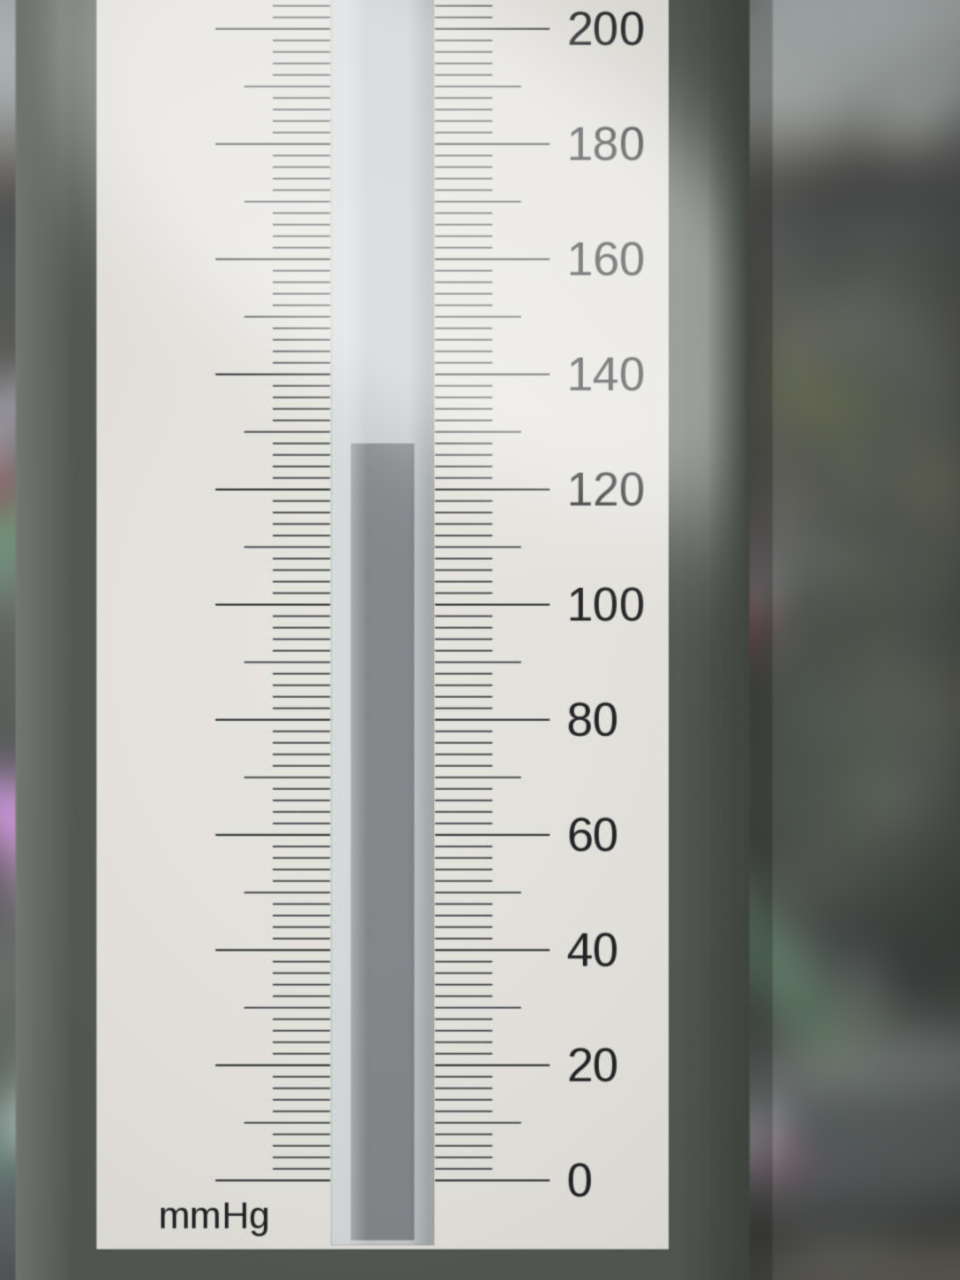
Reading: **128** mmHg
